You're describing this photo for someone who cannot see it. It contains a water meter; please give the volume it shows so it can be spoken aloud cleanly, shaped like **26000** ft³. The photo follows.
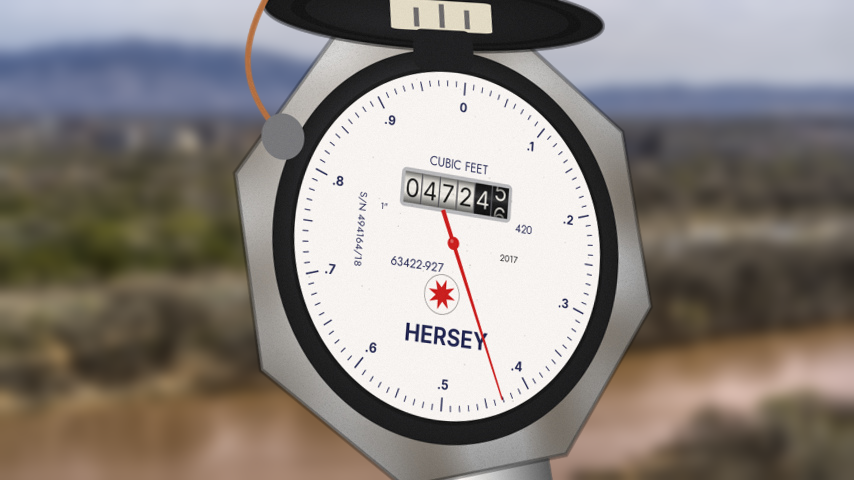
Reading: **47245.43** ft³
